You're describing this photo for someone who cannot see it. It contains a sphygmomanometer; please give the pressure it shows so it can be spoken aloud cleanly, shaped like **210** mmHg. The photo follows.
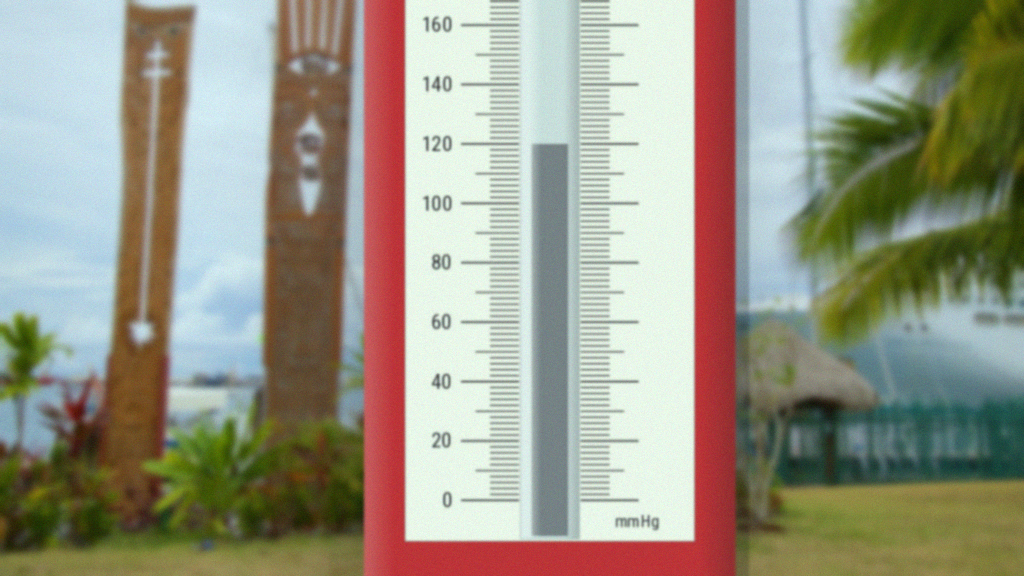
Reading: **120** mmHg
